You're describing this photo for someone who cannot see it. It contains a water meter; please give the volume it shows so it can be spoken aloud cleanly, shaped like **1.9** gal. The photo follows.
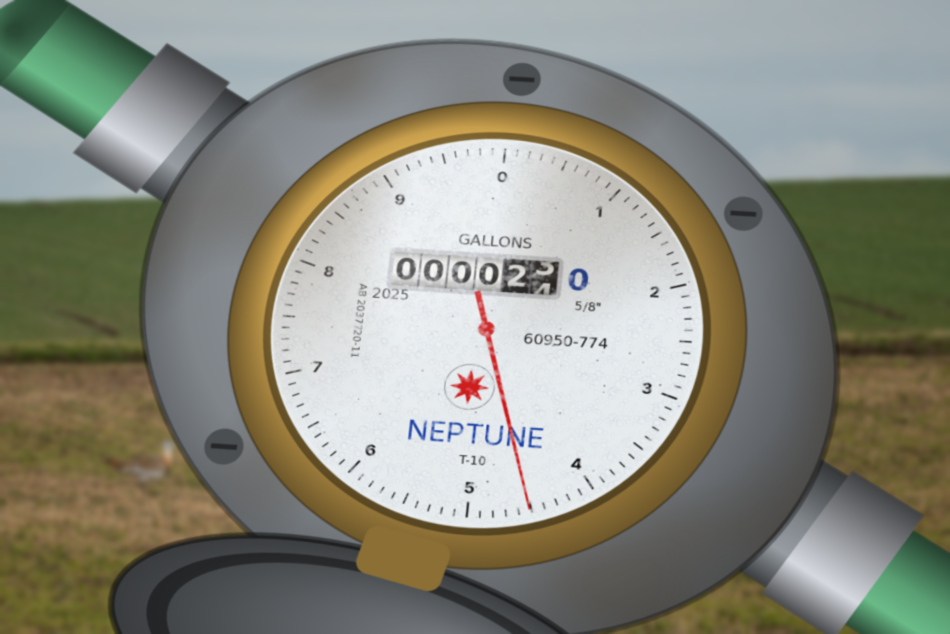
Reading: **234.5** gal
